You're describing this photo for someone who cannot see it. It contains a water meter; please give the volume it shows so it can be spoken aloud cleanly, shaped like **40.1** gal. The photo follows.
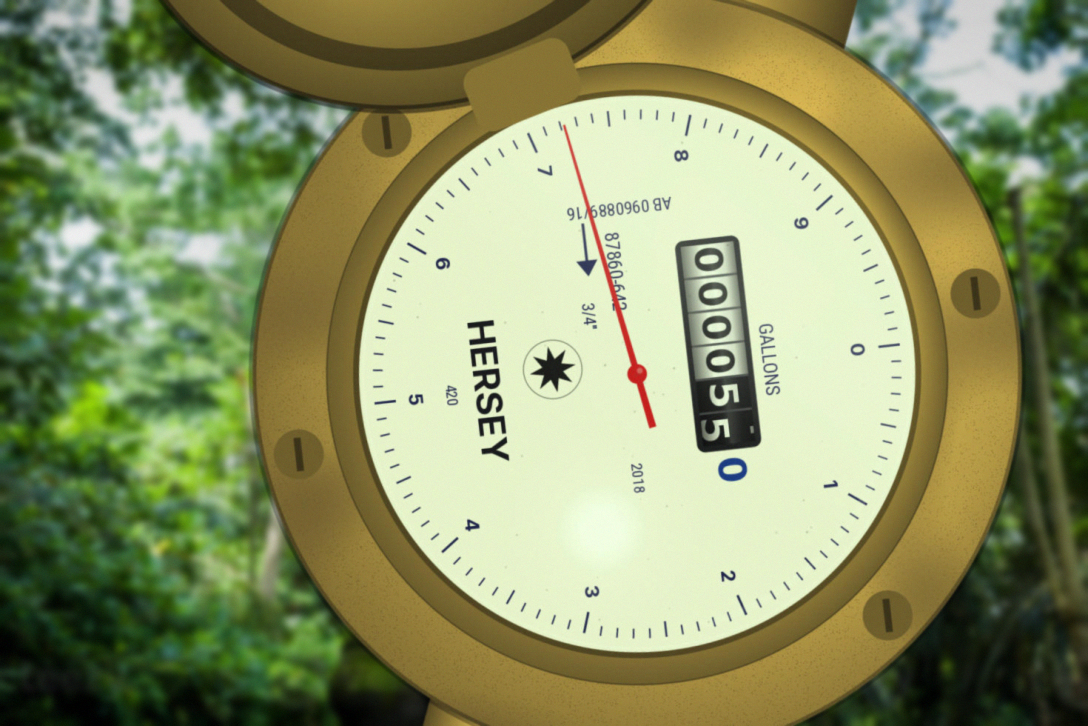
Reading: **547.2** gal
